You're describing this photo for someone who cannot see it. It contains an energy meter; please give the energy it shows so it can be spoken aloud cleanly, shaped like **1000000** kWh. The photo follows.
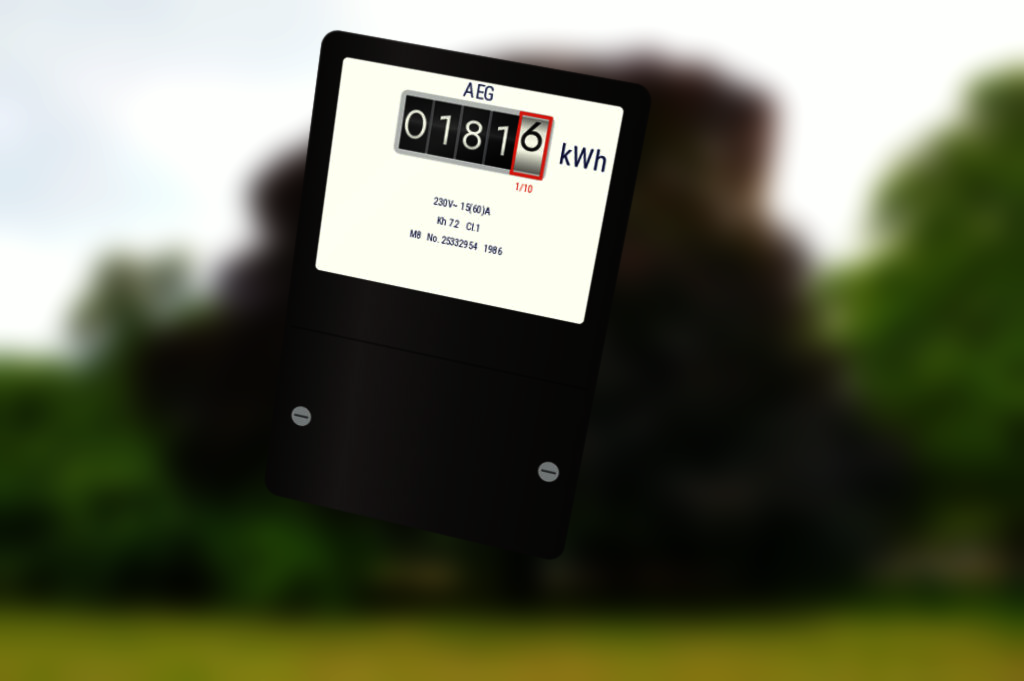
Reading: **181.6** kWh
